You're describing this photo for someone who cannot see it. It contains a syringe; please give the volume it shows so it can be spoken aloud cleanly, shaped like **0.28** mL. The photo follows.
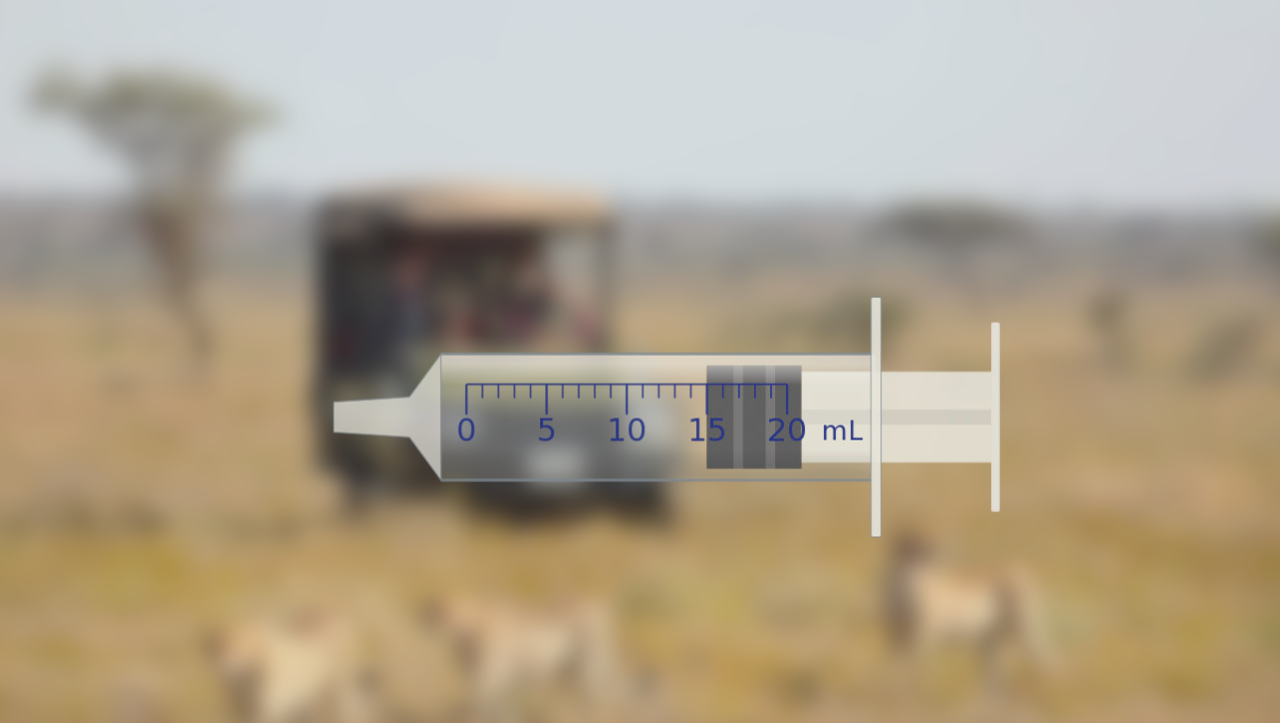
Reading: **15** mL
